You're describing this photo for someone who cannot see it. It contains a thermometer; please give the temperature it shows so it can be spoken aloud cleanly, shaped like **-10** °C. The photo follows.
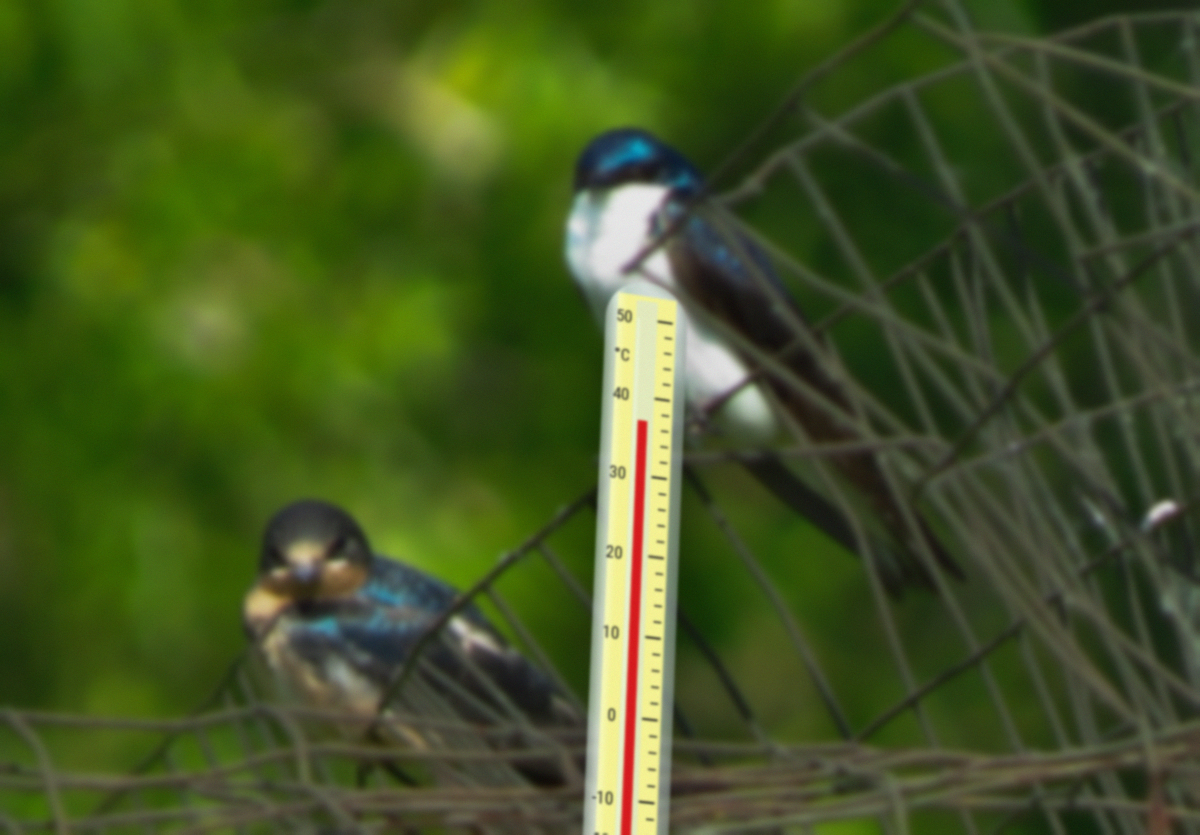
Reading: **37** °C
